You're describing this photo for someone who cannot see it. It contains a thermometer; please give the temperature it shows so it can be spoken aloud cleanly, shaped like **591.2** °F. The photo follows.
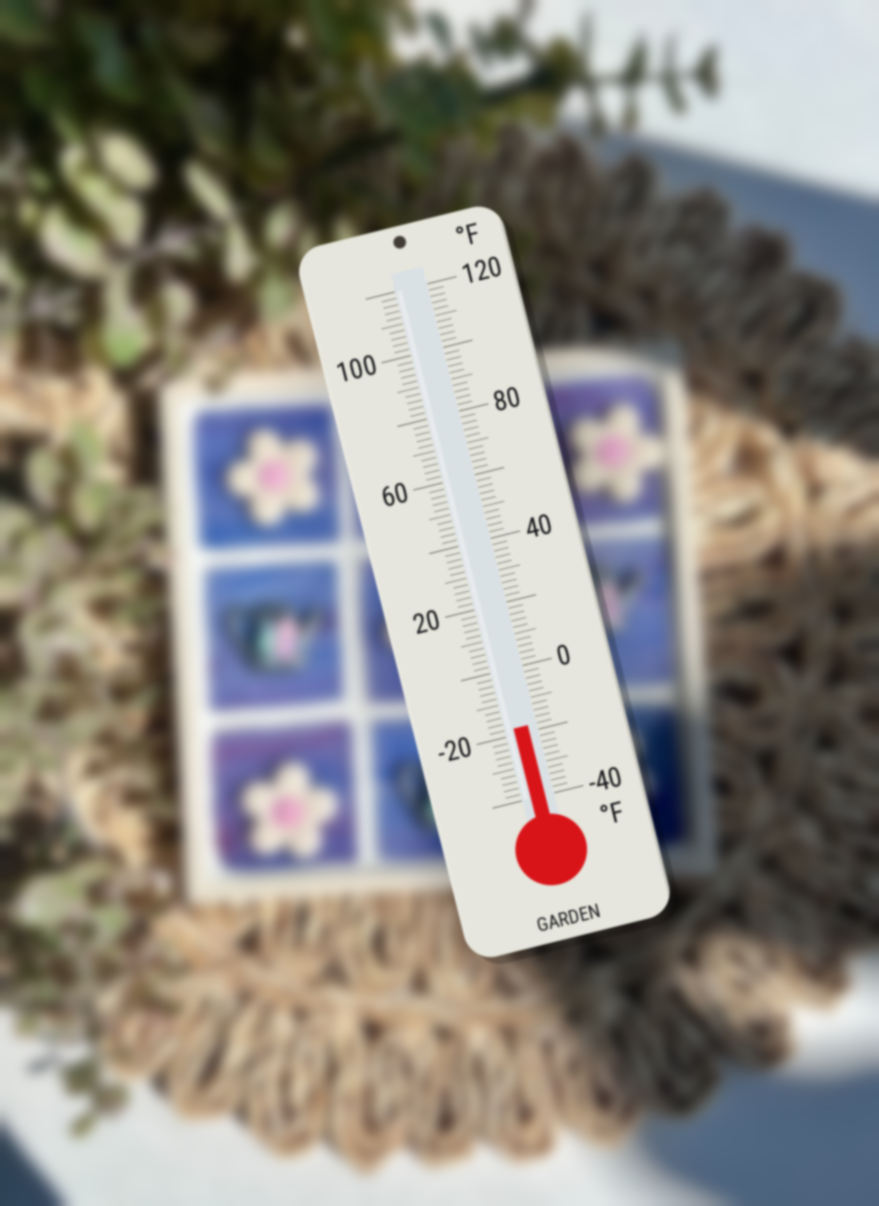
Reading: **-18** °F
